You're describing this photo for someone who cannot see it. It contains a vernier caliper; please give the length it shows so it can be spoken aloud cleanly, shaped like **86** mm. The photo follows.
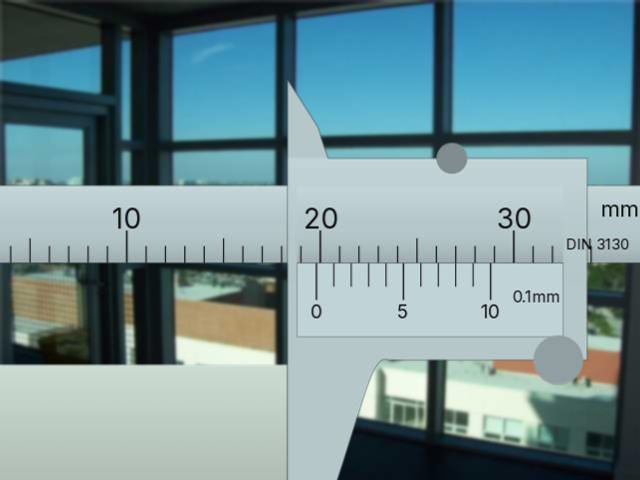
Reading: **19.8** mm
